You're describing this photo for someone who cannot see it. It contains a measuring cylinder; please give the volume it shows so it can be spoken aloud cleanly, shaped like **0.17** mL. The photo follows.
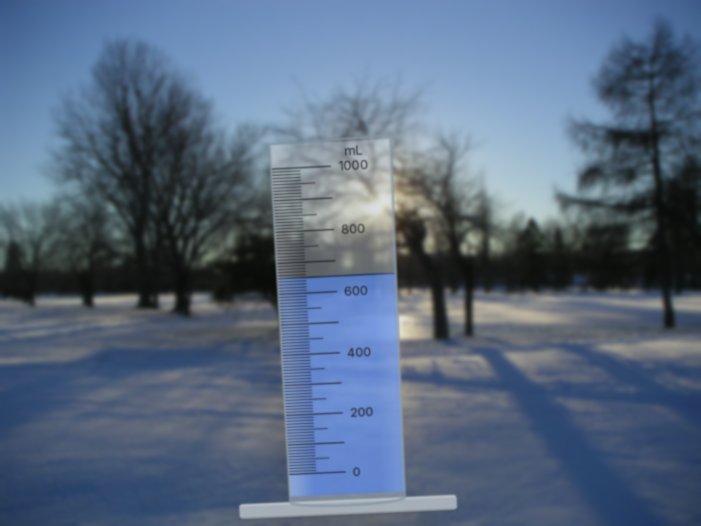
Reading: **650** mL
